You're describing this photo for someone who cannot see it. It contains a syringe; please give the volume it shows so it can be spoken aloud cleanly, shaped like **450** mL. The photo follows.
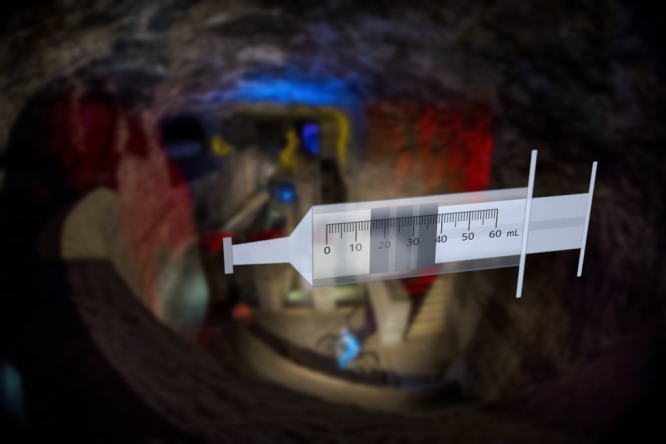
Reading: **15** mL
